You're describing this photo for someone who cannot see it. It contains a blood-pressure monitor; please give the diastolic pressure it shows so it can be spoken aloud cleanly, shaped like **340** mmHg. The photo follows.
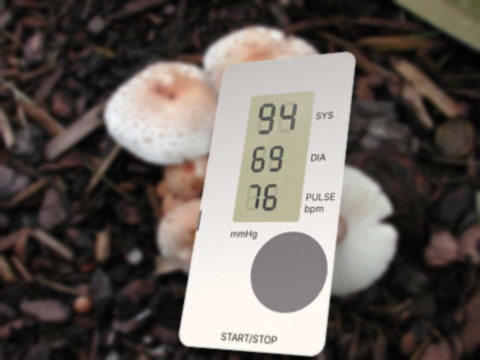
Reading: **69** mmHg
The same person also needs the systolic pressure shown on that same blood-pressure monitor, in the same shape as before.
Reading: **94** mmHg
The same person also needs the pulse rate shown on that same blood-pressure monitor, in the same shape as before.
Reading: **76** bpm
